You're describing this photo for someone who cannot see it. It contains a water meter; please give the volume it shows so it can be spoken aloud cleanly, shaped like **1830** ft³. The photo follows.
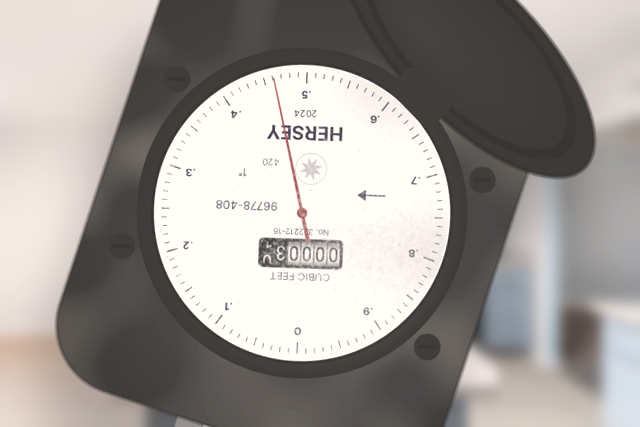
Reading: **30.46** ft³
